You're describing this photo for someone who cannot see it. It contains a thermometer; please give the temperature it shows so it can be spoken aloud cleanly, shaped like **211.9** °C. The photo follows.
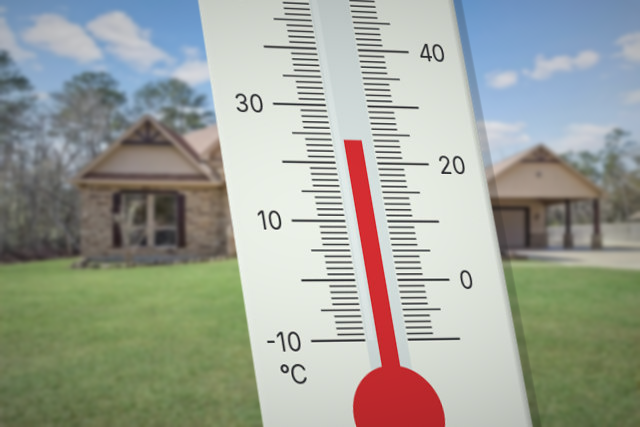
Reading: **24** °C
